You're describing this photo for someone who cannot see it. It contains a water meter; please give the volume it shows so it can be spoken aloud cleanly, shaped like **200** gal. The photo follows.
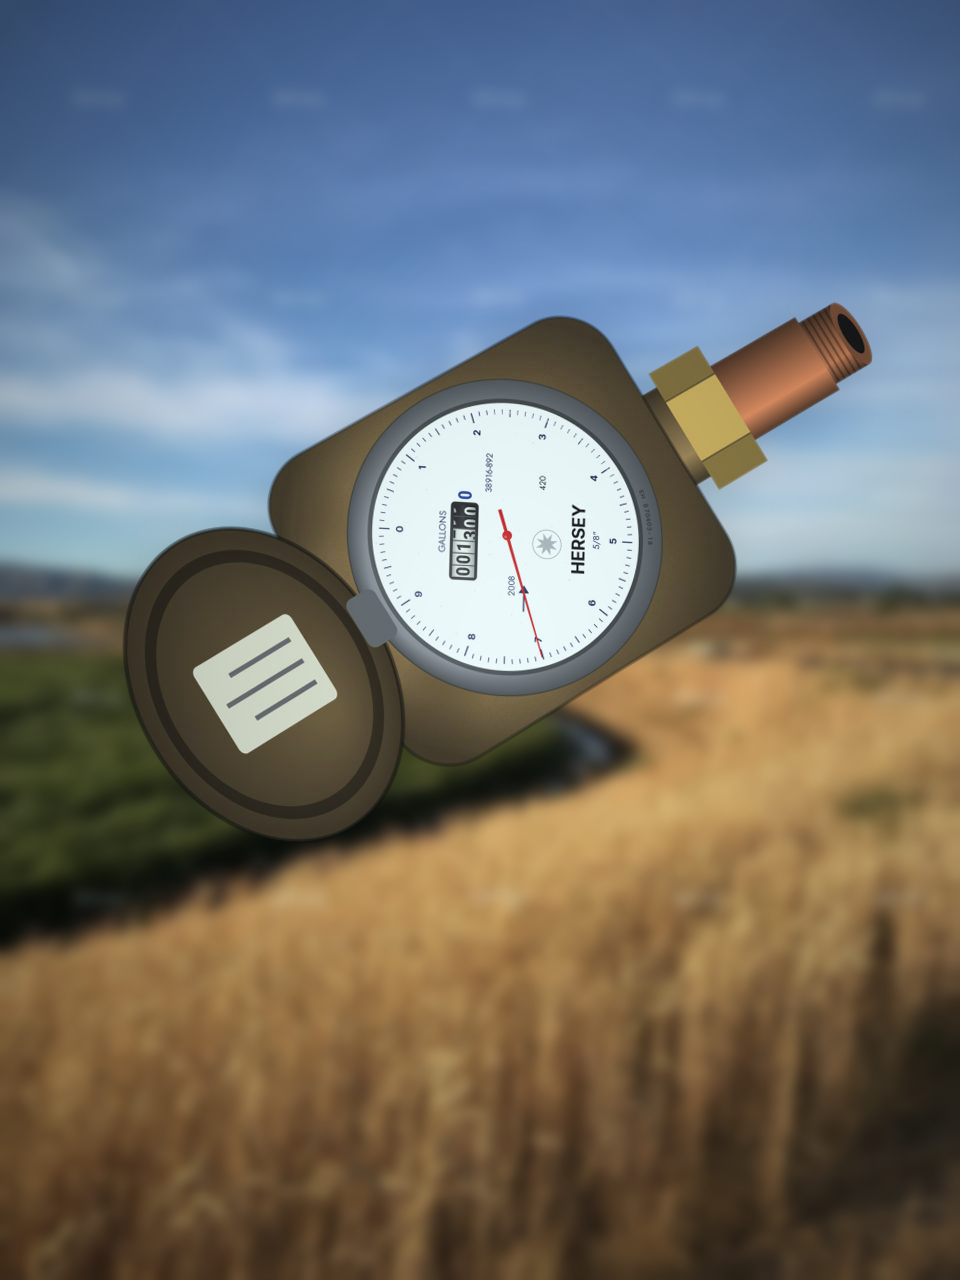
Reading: **12997.0** gal
